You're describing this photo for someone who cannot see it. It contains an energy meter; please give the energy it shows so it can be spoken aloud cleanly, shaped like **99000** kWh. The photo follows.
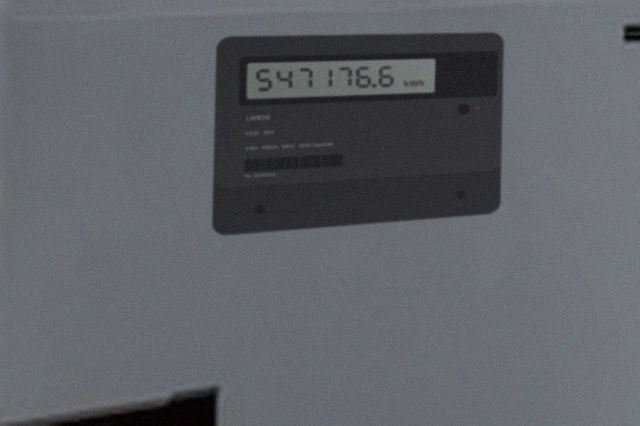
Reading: **547176.6** kWh
